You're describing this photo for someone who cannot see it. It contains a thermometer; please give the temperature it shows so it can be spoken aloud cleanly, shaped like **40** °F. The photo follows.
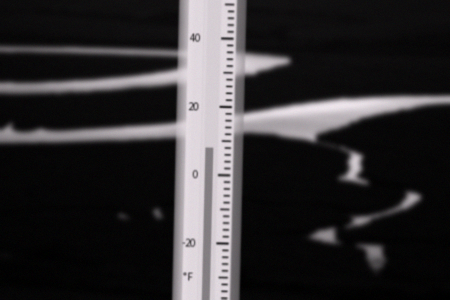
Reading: **8** °F
